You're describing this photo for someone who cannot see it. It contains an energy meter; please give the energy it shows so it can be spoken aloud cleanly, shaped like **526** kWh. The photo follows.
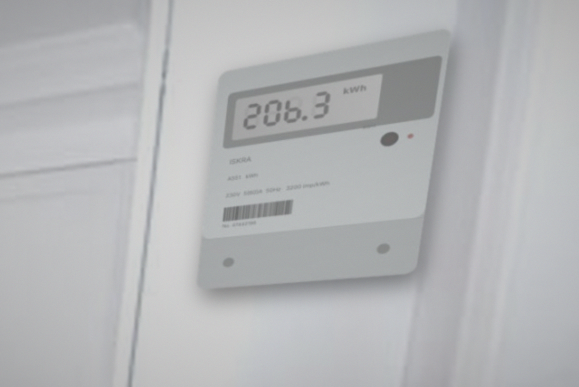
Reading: **206.3** kWh
